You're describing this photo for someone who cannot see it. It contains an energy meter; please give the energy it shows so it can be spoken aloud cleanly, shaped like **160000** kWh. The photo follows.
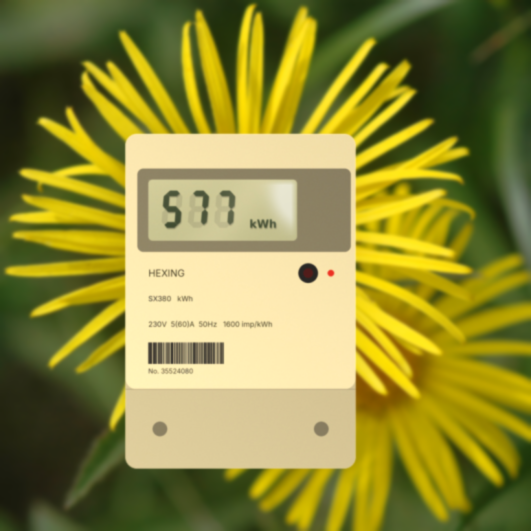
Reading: **577** kWh
